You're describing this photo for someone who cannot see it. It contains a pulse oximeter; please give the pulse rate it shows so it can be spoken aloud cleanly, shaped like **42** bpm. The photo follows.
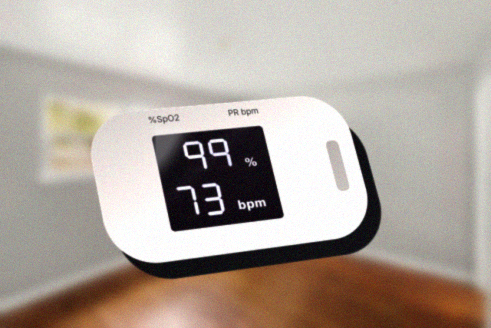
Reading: **73** bpm
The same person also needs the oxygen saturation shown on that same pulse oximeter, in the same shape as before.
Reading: **99** %
